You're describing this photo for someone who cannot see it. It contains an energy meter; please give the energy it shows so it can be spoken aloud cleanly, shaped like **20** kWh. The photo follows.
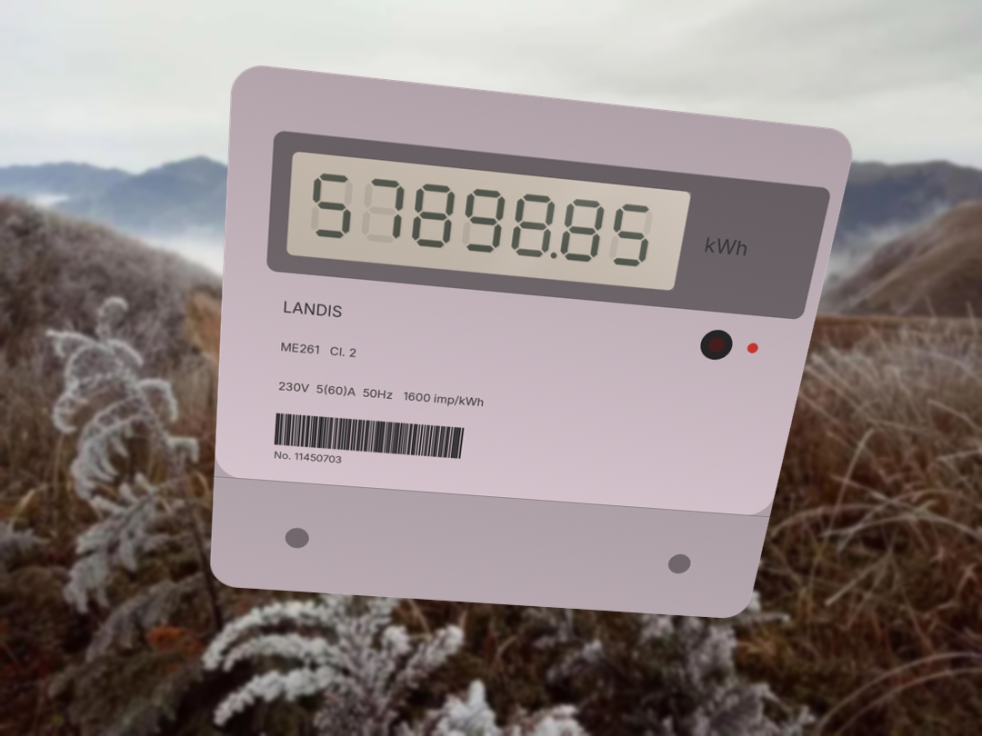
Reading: **57898.85** kWh
